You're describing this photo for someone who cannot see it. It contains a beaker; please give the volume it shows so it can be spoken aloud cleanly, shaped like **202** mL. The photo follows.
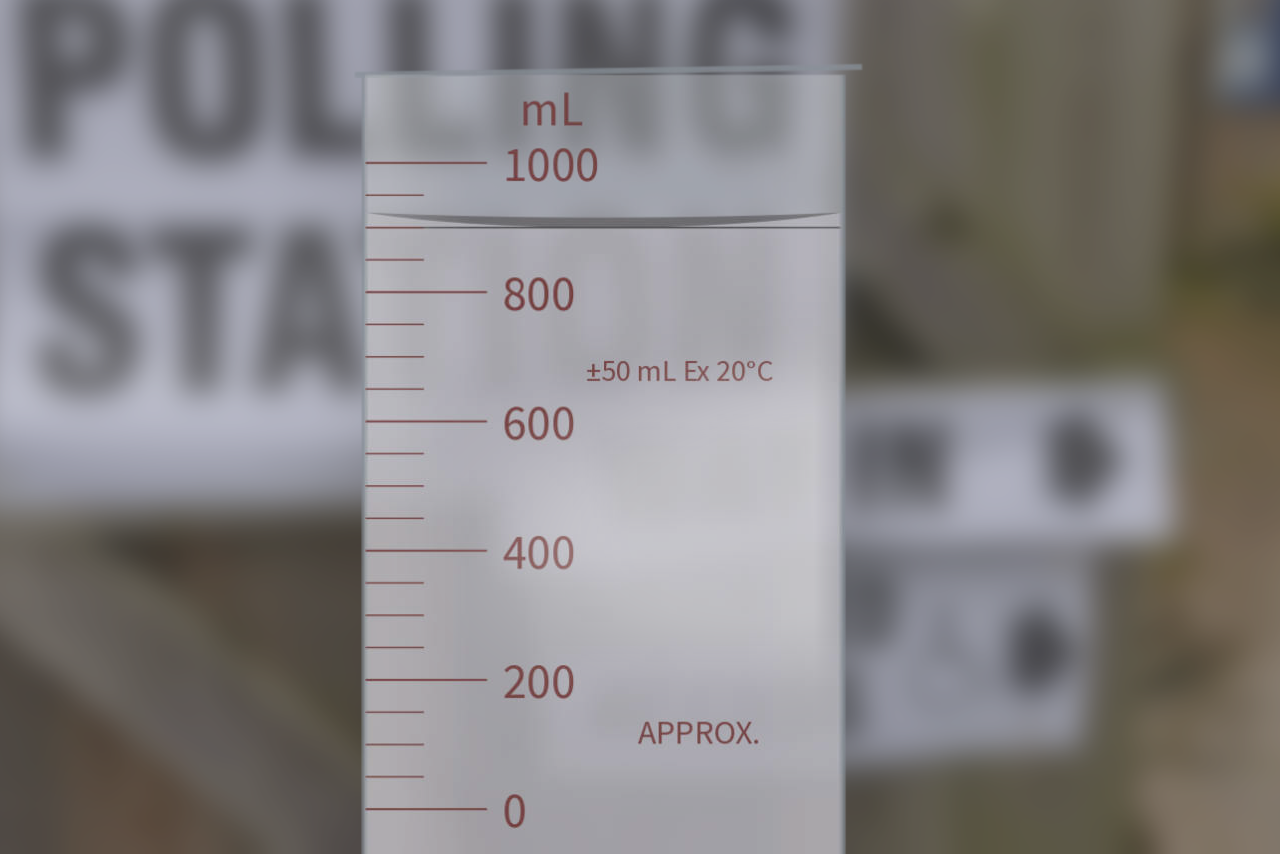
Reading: **900** mL
